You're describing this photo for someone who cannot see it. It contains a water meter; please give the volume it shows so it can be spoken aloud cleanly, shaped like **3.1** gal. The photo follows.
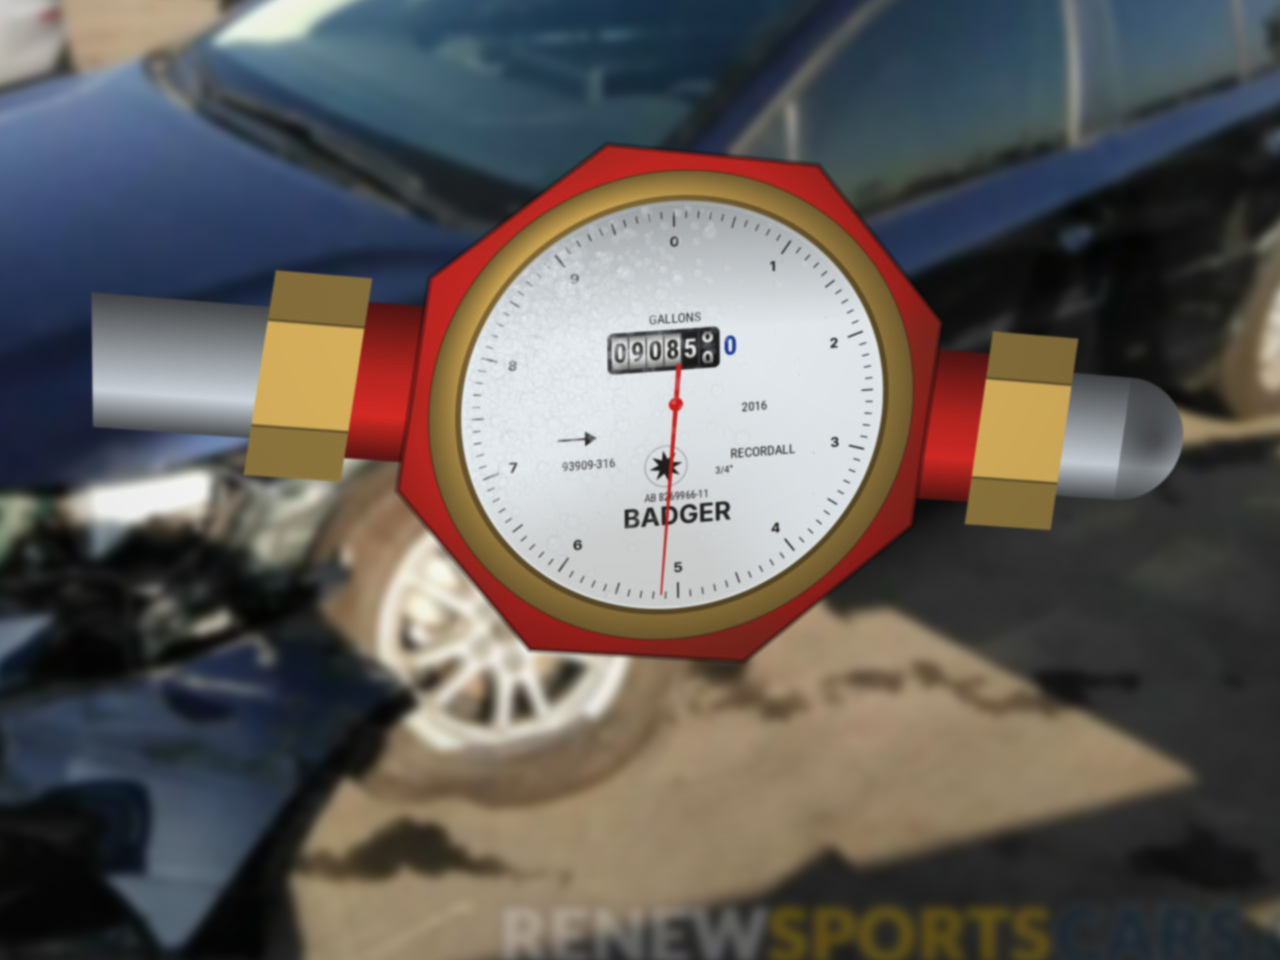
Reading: **908585.1** gal
